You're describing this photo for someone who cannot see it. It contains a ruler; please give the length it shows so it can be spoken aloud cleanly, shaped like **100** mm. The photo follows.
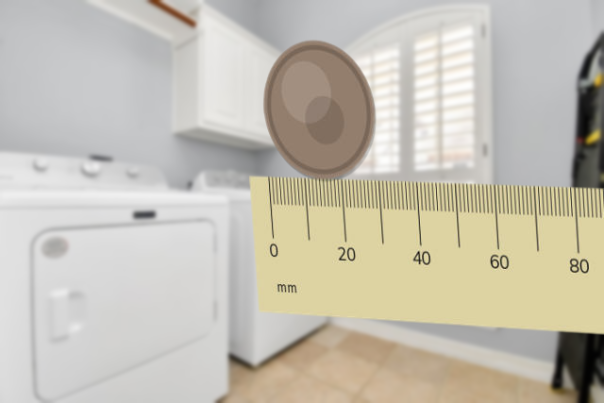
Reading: **30** mm
